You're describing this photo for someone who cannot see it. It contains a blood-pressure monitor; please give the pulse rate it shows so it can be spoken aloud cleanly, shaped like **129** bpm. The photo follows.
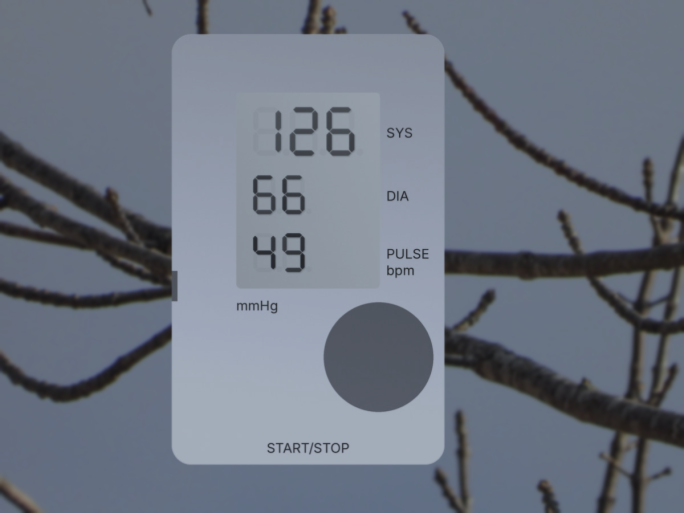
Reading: **49** bpm
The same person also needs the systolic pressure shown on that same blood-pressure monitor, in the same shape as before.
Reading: **126** mmHg
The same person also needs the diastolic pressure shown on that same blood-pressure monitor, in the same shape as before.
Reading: **66** mmHg
